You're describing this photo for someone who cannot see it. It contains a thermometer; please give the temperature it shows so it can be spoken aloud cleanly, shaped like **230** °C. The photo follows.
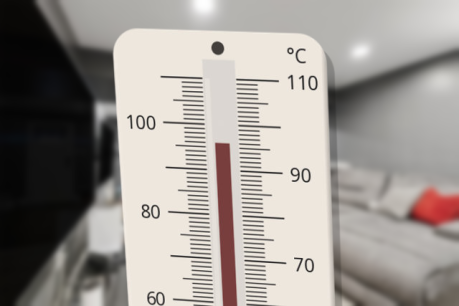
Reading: **96** °C
